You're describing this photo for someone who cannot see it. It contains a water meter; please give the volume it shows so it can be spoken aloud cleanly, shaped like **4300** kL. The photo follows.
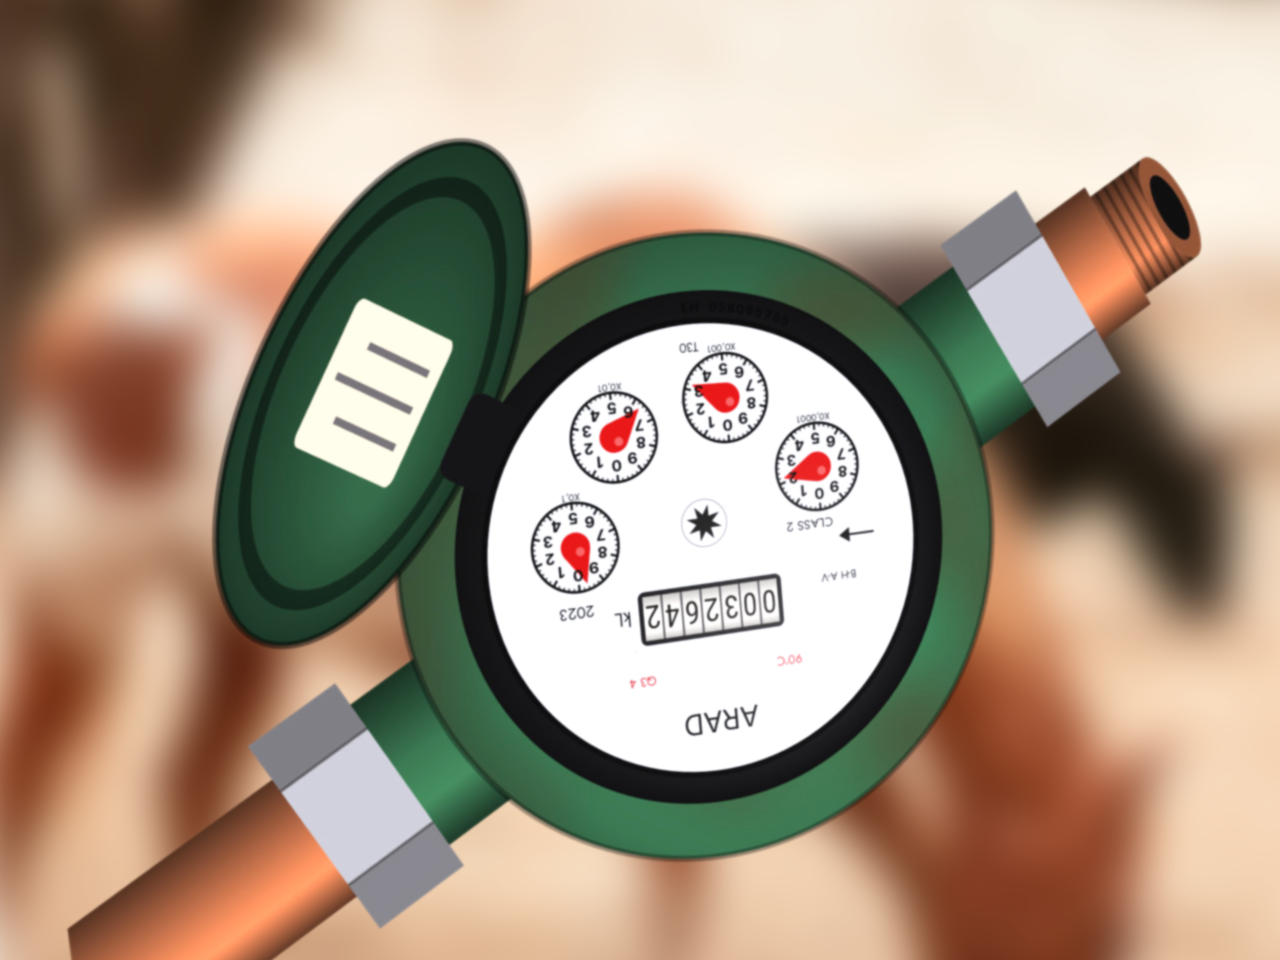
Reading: **32641.9632** kL
